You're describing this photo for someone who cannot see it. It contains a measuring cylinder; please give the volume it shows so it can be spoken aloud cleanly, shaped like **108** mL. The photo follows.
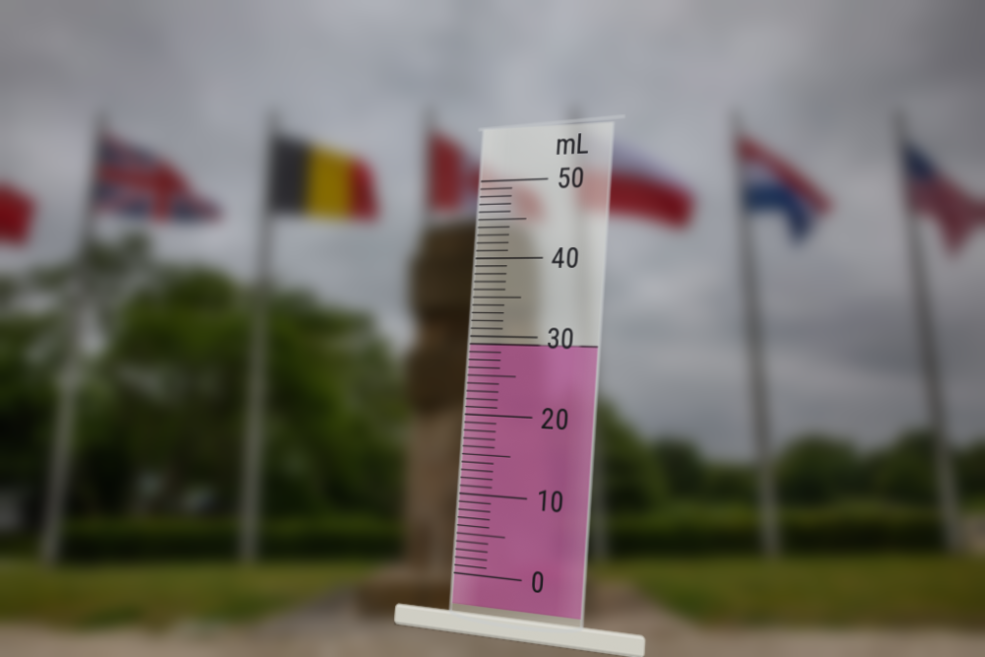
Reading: **29** mL
